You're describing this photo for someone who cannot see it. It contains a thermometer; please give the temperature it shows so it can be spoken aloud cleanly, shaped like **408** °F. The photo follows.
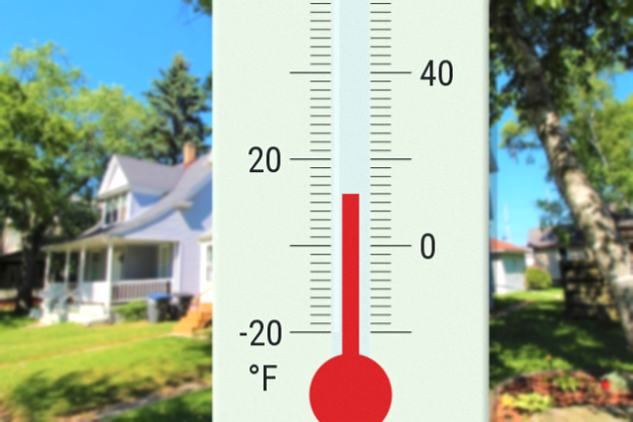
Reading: **12** °F
